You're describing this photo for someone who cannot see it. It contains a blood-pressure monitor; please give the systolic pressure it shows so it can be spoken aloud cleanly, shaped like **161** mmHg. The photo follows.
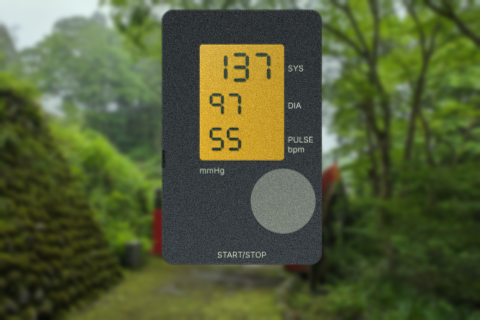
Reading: **137** mmHg
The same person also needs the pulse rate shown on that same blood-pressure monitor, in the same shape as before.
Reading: **55** bpm
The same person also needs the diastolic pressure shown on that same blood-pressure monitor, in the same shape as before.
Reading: **97** mmHg
